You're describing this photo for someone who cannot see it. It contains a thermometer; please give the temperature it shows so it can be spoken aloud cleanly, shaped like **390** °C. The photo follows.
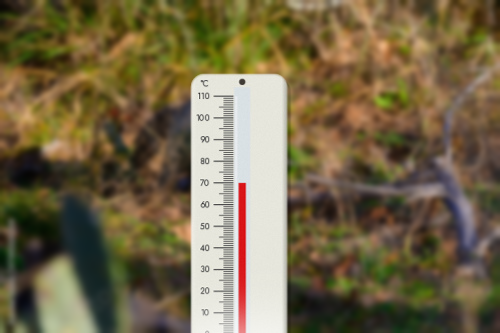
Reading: **70** °C
